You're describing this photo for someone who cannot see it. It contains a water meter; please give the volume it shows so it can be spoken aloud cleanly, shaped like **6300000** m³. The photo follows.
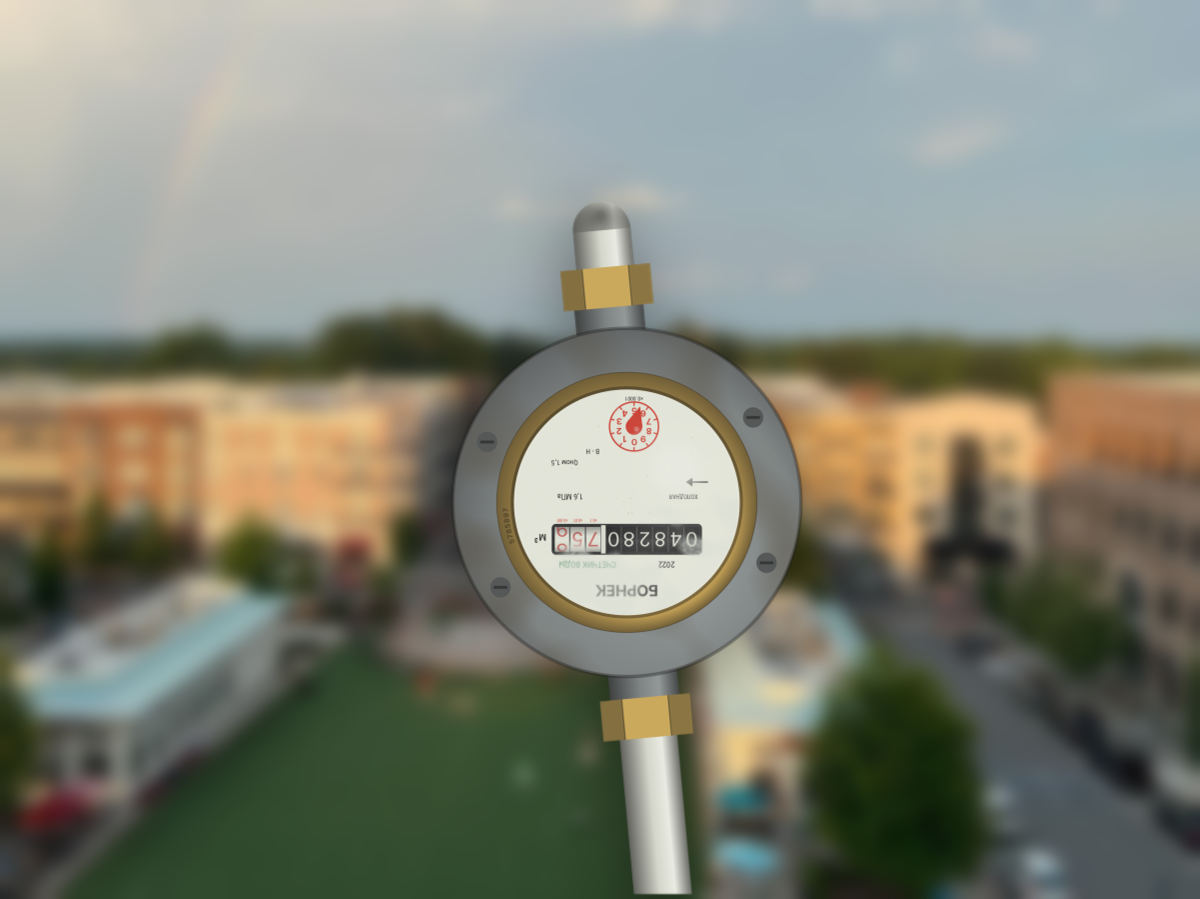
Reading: **48280.7585** m³
